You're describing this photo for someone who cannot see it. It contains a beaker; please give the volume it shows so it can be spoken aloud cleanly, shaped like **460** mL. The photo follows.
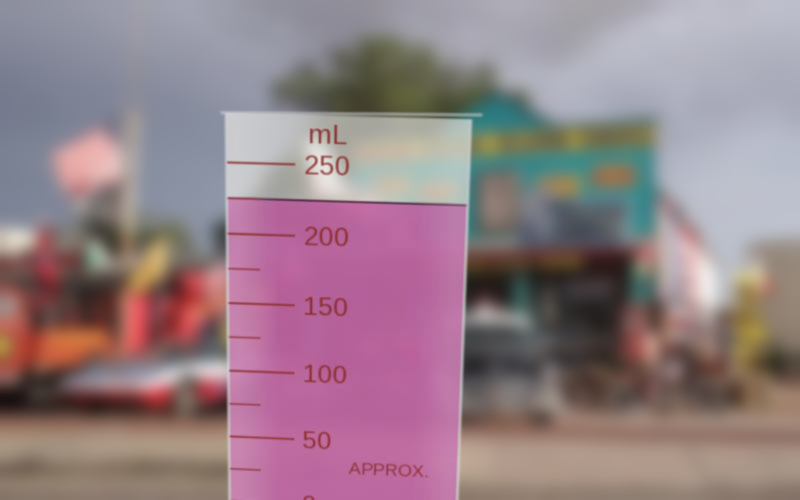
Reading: **225** mL
